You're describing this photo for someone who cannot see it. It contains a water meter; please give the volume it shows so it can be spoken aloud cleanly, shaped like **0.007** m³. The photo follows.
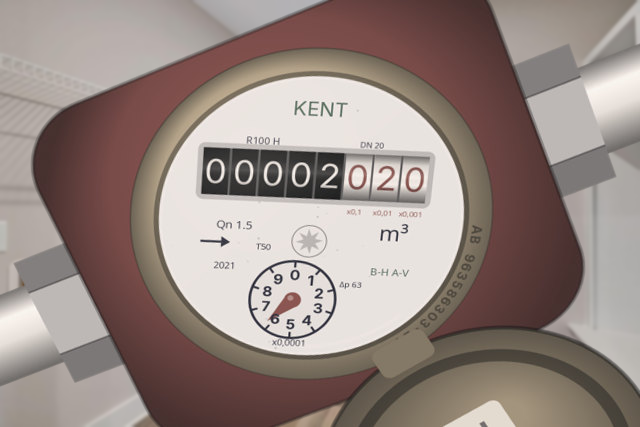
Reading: **2.0206** m³
